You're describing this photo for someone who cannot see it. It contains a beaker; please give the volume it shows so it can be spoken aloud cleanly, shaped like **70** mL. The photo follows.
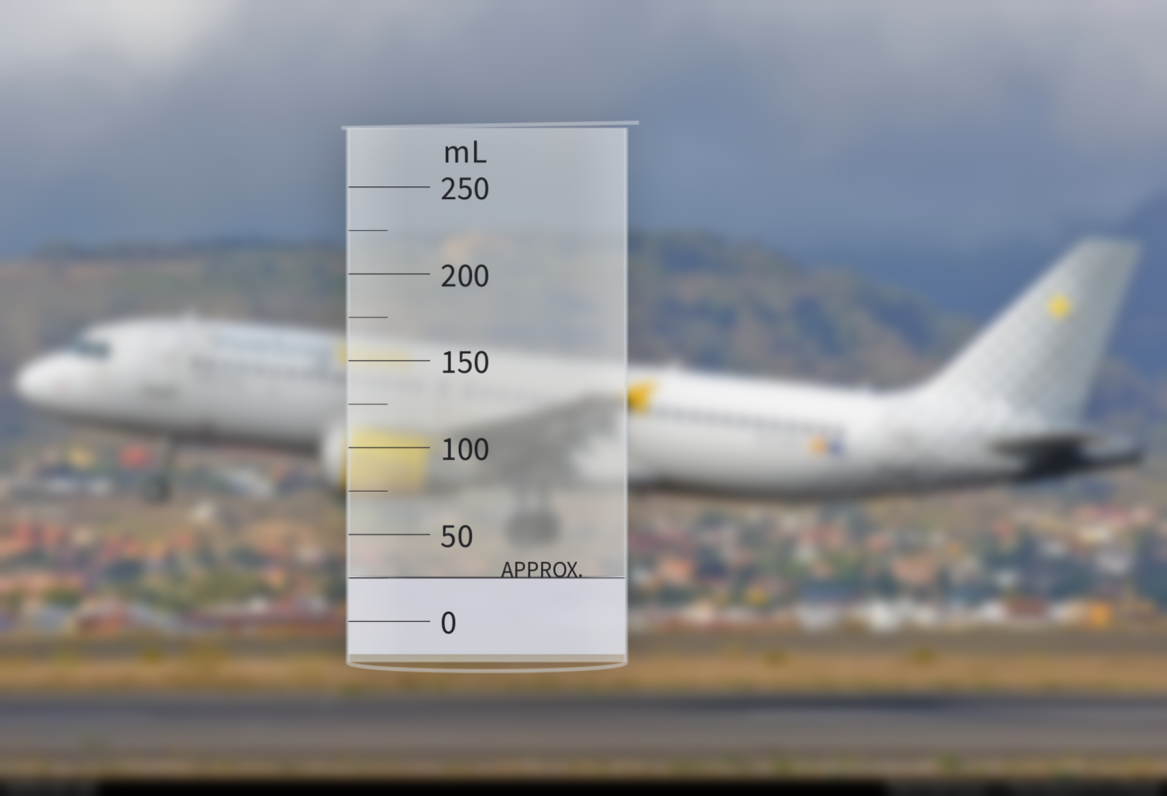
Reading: **25** mL
